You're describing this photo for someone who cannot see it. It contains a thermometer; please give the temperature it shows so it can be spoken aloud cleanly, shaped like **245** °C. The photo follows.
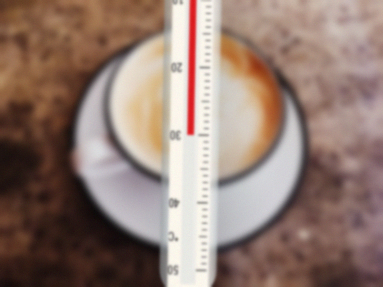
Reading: **30** °C
